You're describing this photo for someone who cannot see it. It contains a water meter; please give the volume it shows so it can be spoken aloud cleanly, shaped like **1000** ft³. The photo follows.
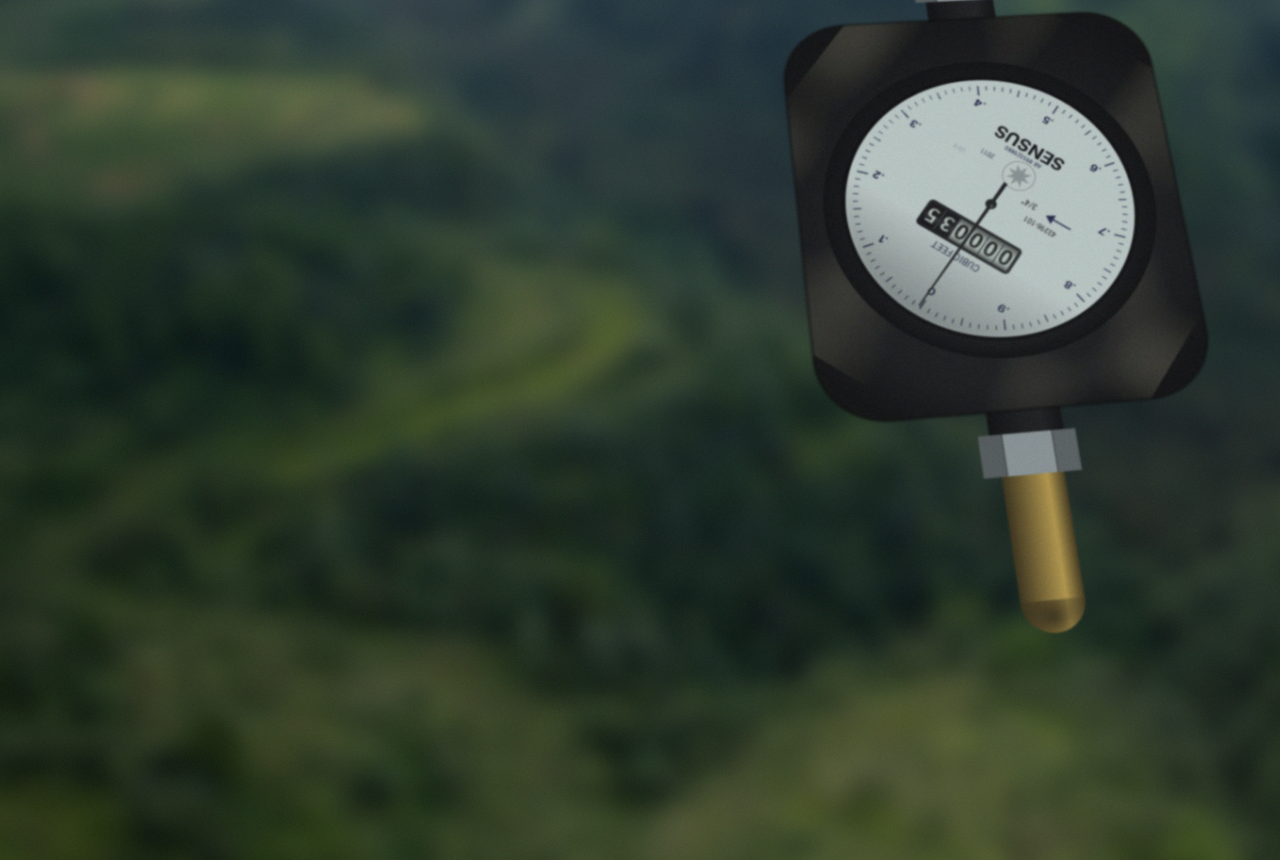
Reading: **35.00** ft³
